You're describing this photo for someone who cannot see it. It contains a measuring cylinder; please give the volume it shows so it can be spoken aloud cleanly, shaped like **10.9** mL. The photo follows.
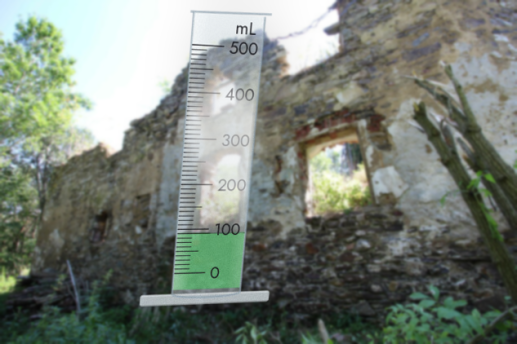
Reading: **90** mL
